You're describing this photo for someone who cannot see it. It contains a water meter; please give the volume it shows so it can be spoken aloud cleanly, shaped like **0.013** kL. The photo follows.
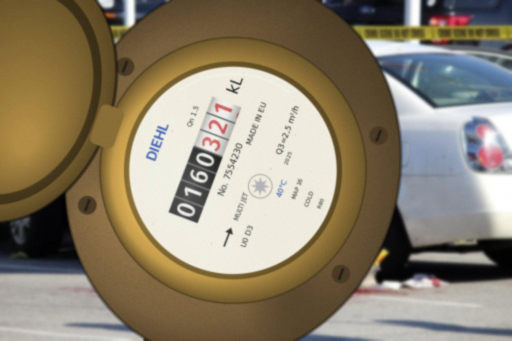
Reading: **160.321** kL
